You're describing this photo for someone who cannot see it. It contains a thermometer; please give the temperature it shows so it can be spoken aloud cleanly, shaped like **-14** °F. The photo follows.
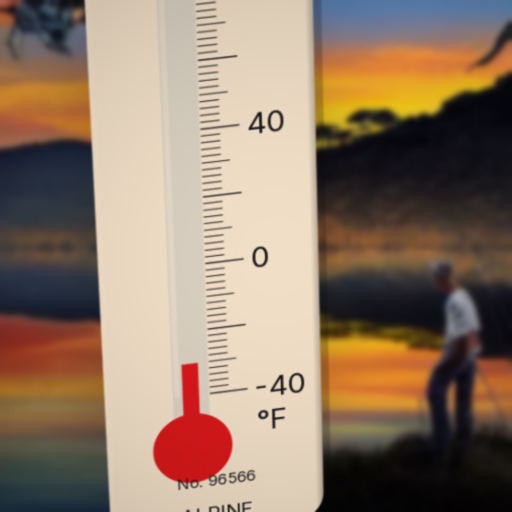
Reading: **-30** °F
